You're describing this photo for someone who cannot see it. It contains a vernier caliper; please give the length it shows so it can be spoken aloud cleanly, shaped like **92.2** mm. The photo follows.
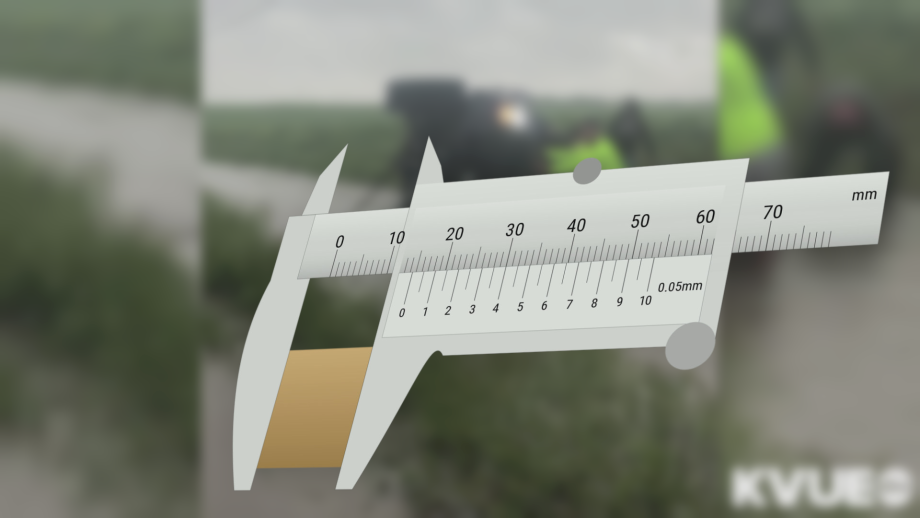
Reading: **14.4** mm
